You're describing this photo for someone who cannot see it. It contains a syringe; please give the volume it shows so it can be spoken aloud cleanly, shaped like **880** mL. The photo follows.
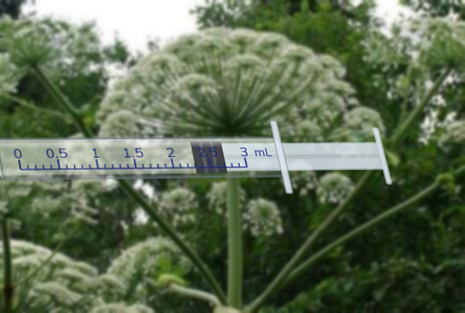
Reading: **2.3** mL
